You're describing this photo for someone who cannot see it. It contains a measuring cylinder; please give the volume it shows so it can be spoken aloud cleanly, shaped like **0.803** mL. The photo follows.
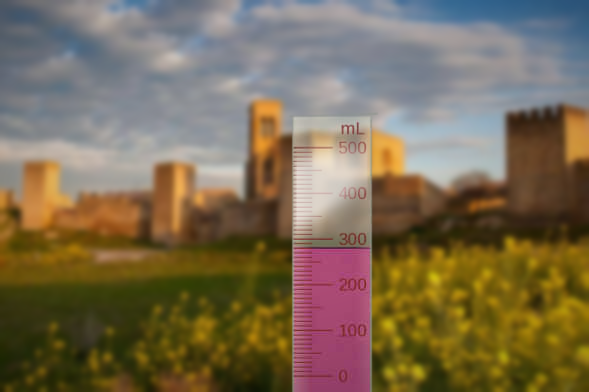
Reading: **280** mL
